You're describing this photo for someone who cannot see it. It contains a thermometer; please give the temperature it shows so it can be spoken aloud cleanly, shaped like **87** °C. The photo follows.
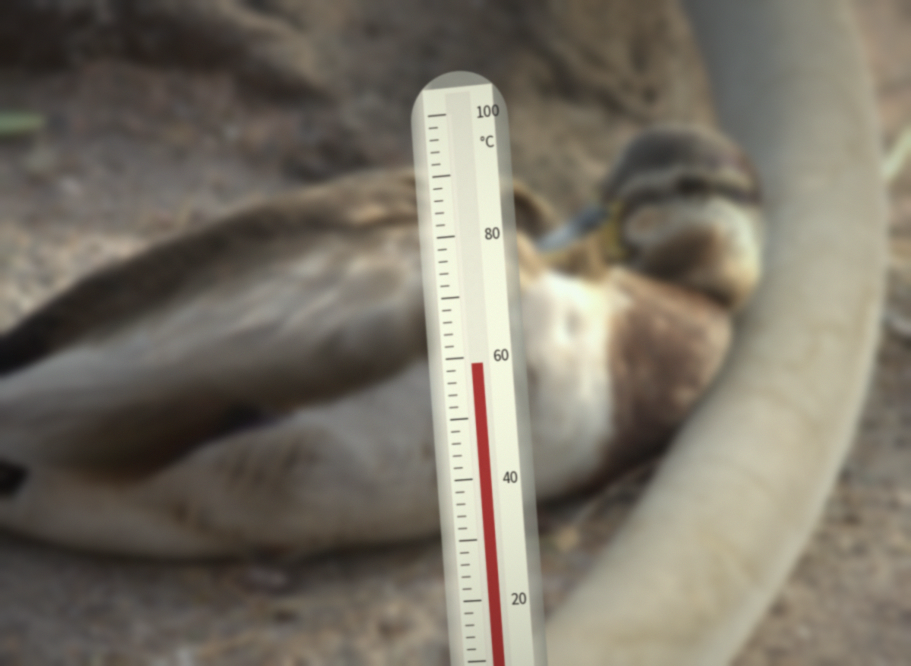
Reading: **59** °C
